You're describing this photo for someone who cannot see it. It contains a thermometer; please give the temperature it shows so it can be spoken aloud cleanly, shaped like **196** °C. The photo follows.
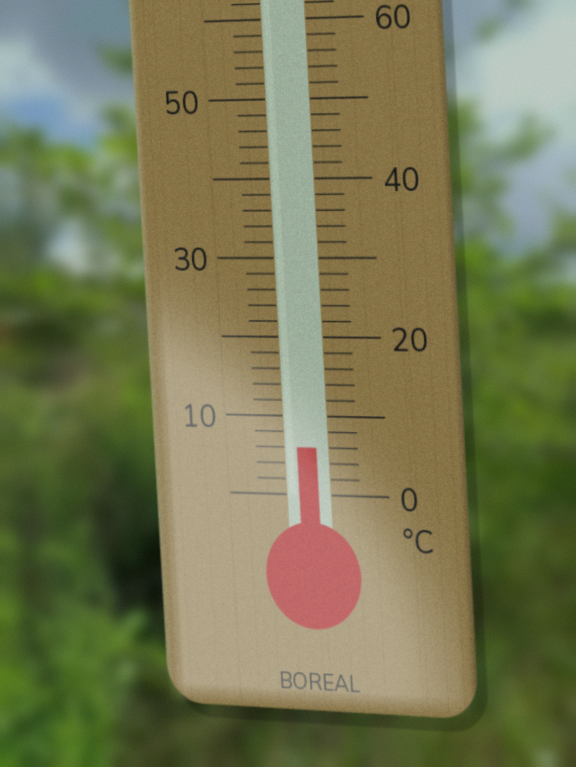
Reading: **6** °C
